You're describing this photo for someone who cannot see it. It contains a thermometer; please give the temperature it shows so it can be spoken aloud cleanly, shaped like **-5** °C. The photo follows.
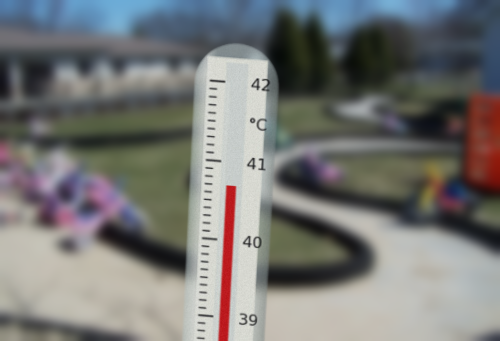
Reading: **40.7** °C
